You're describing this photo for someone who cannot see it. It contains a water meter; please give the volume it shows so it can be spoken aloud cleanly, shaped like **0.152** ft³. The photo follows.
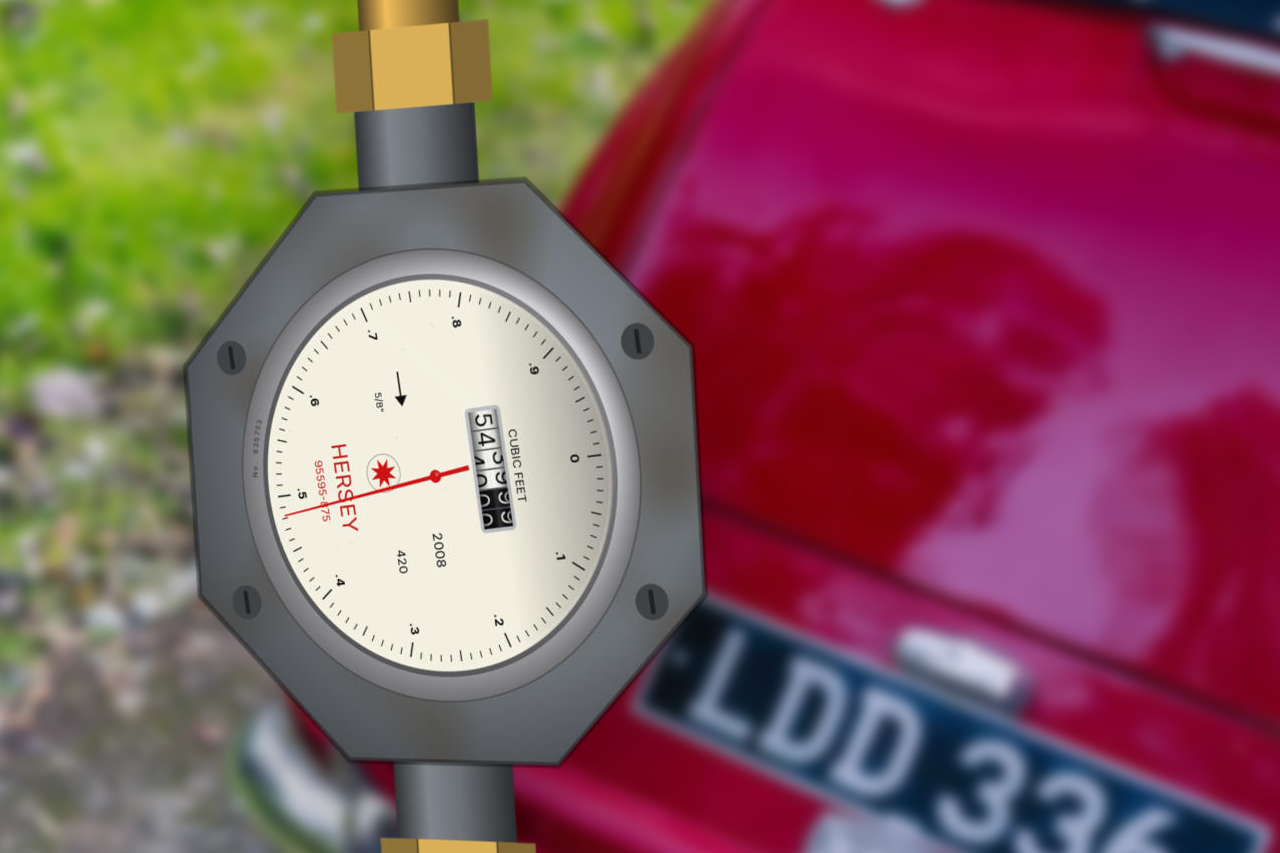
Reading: **543999.48** ft³
